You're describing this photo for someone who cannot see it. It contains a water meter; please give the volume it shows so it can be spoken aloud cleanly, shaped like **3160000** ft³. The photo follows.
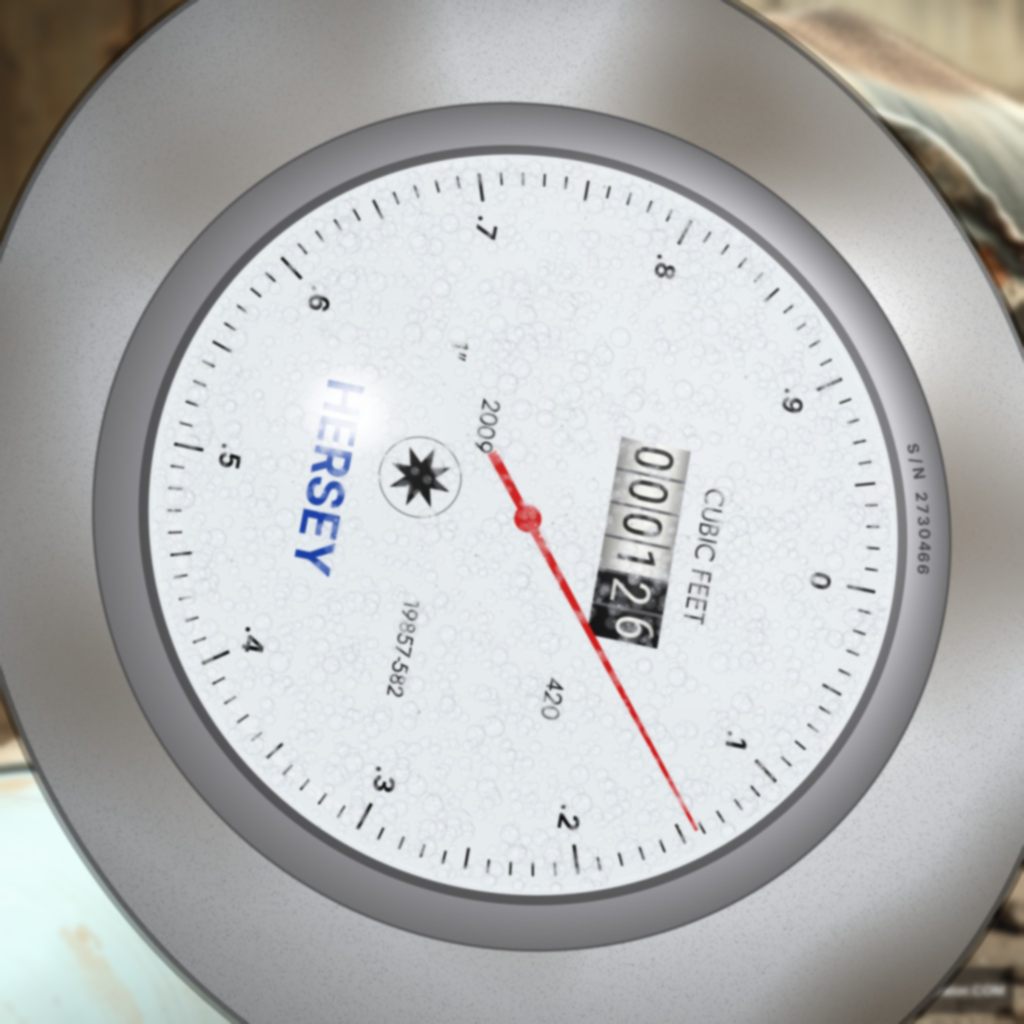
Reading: **126.14** ft³
